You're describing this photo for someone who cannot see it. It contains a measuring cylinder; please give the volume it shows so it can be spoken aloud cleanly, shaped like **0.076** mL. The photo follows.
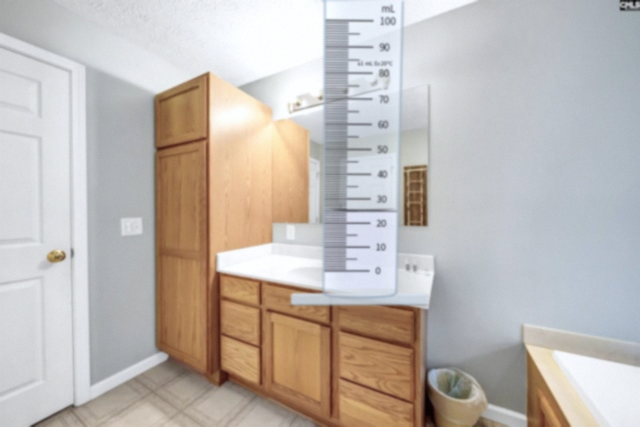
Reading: **25** mL
